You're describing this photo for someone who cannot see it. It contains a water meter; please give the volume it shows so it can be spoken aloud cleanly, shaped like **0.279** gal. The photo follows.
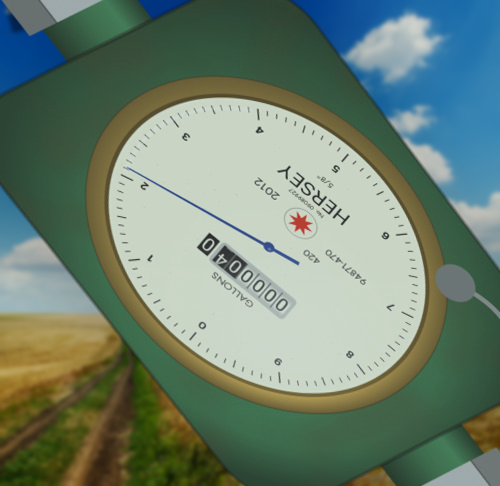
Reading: **42.1** gal
